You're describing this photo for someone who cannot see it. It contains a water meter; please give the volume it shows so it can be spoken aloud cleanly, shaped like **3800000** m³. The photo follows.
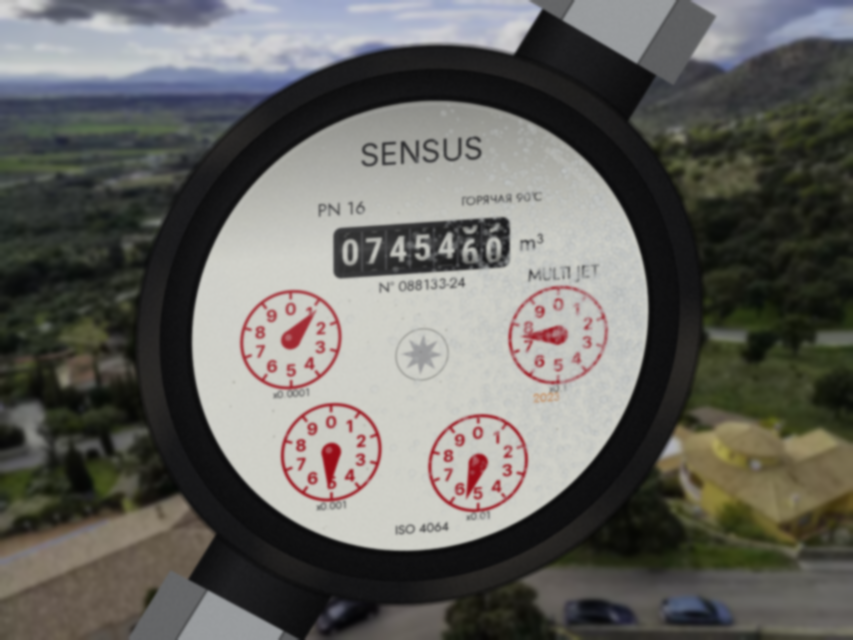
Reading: **745459.7551** m³
